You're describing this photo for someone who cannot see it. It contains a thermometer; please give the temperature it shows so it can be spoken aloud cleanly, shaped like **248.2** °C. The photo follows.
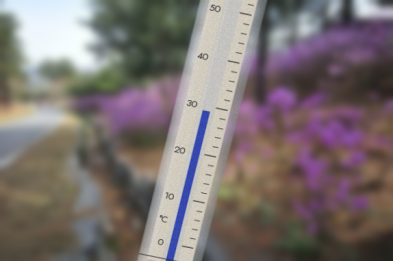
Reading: **29** °C
